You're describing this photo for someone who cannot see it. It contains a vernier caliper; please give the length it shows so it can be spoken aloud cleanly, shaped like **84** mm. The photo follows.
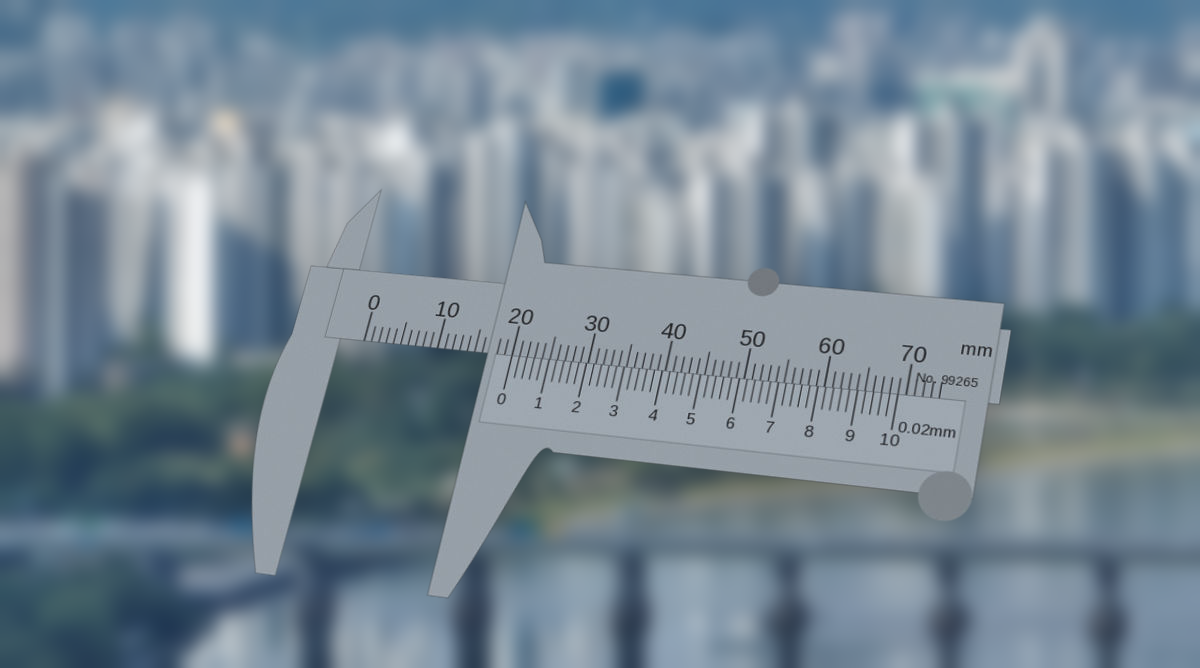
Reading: **20.0** mm
